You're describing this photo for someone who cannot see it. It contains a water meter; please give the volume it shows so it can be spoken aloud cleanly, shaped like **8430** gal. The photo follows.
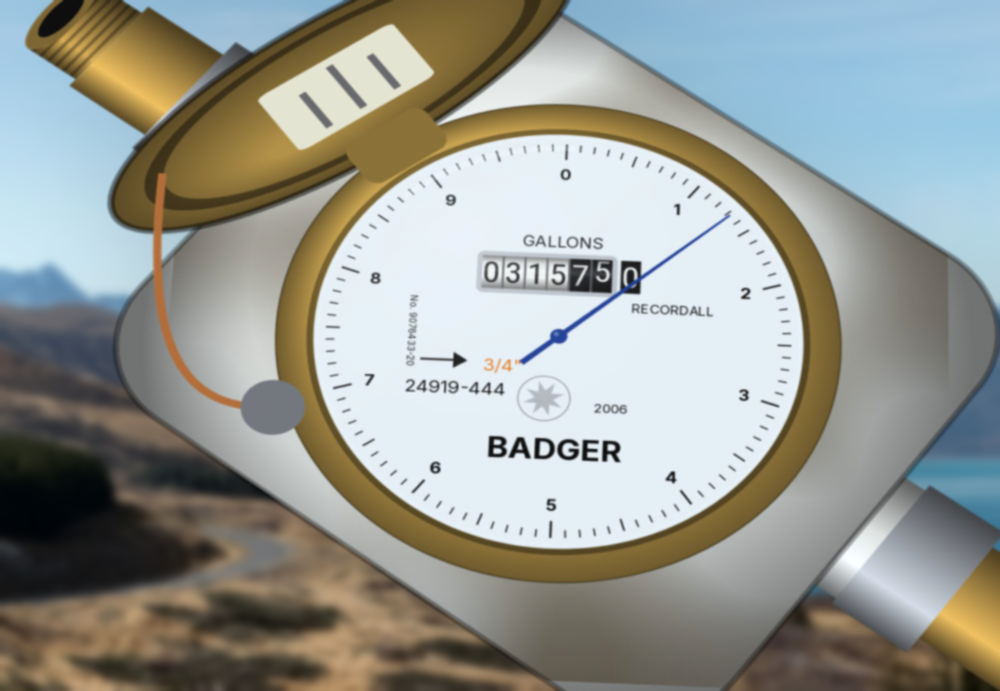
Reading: **315751.3** gal
